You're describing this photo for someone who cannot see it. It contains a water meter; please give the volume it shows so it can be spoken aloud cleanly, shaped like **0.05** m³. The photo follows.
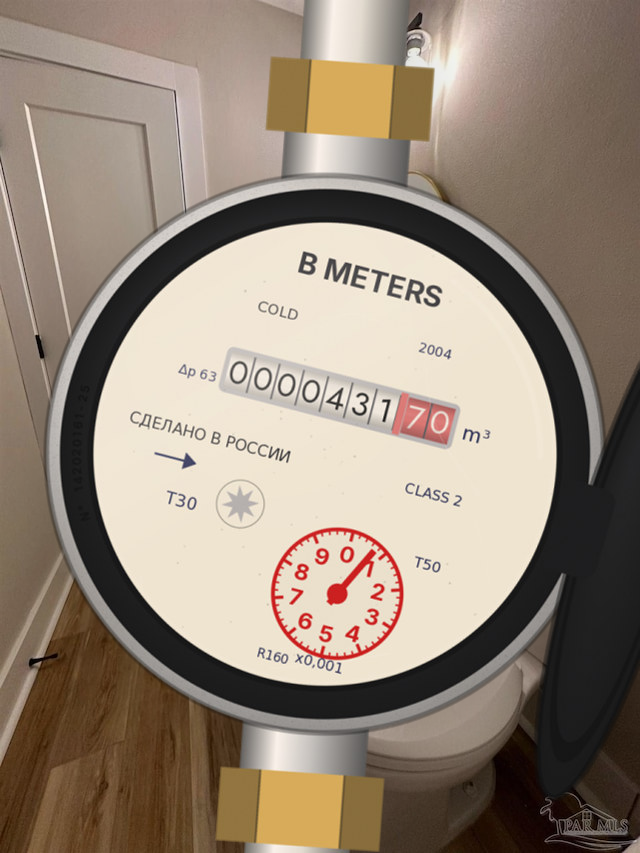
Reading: **431.700** m³
